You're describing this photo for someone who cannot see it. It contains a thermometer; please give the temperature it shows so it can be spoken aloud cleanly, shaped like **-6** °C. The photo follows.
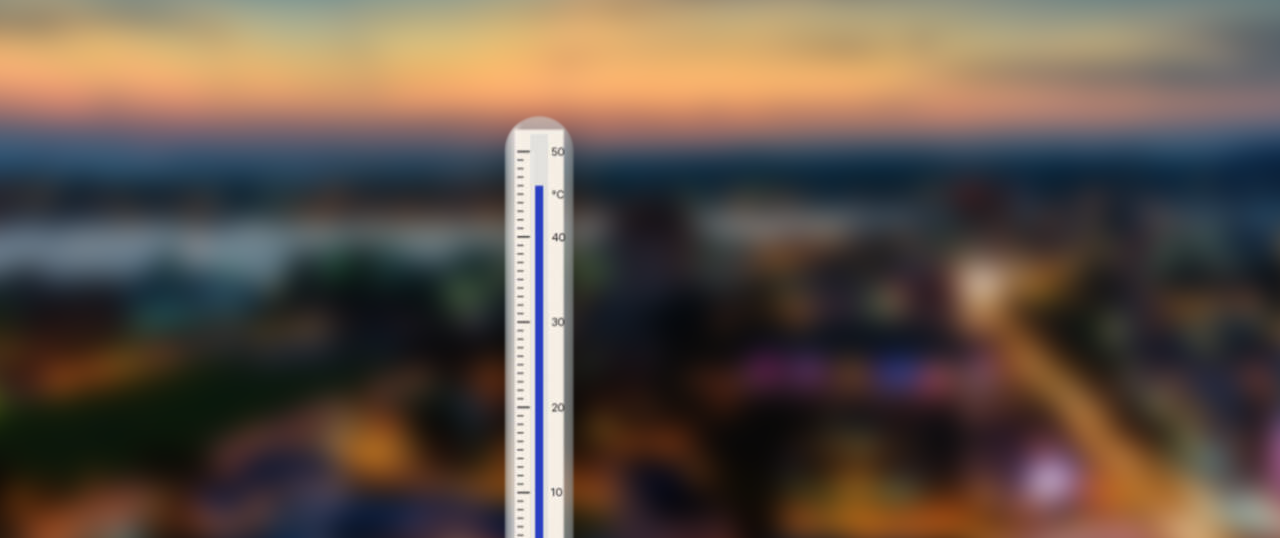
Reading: **46** °C
